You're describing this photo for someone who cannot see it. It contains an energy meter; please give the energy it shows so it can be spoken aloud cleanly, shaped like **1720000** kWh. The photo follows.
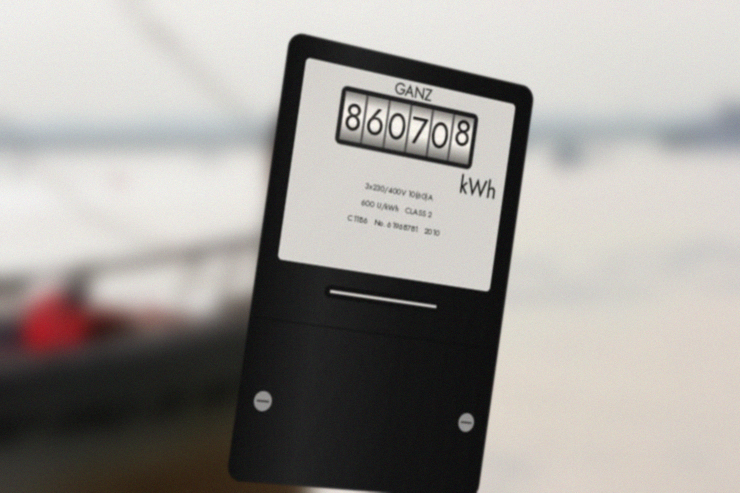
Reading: **860708** kWh
